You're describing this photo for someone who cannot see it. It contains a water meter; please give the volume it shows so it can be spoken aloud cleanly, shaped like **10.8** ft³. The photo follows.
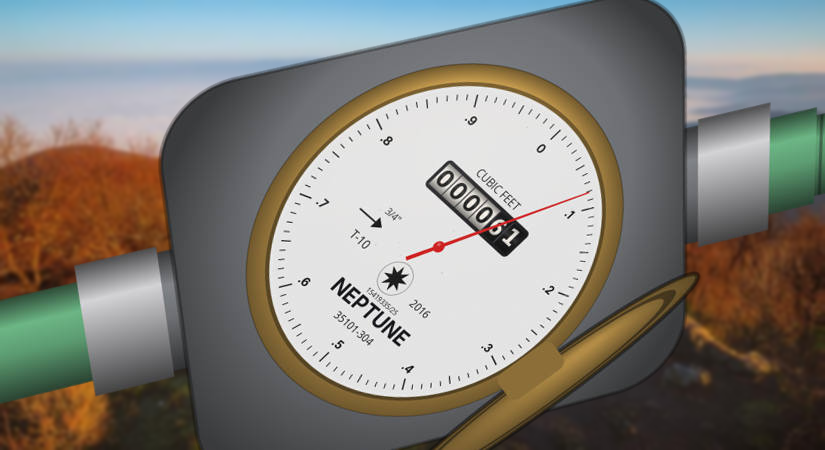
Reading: **61.08** ft³
